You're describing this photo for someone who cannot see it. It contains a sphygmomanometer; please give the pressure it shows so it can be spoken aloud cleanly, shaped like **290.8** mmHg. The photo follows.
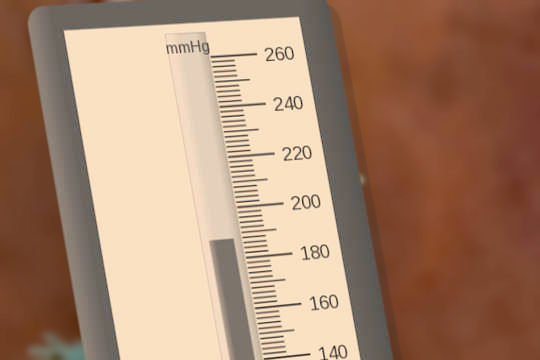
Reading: **188** mmHg
